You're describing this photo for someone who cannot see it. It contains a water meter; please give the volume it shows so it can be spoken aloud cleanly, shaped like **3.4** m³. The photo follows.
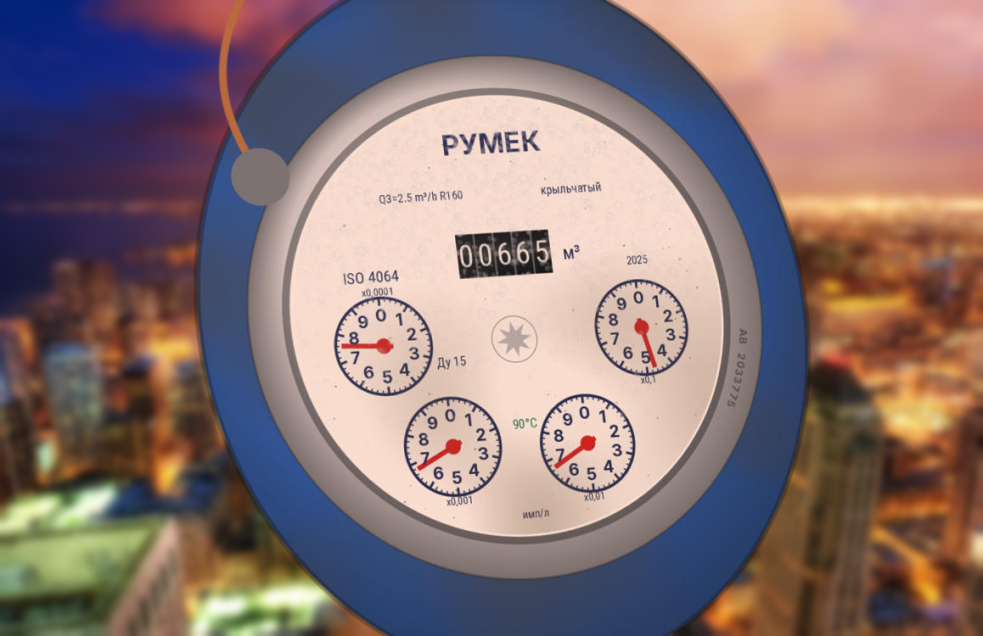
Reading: **665.4667** m³
